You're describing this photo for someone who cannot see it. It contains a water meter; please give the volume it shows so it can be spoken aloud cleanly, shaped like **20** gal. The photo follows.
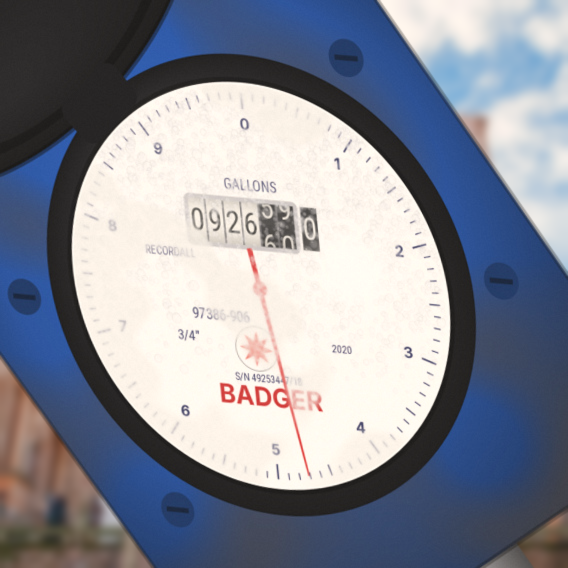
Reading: **926594.7** gal
